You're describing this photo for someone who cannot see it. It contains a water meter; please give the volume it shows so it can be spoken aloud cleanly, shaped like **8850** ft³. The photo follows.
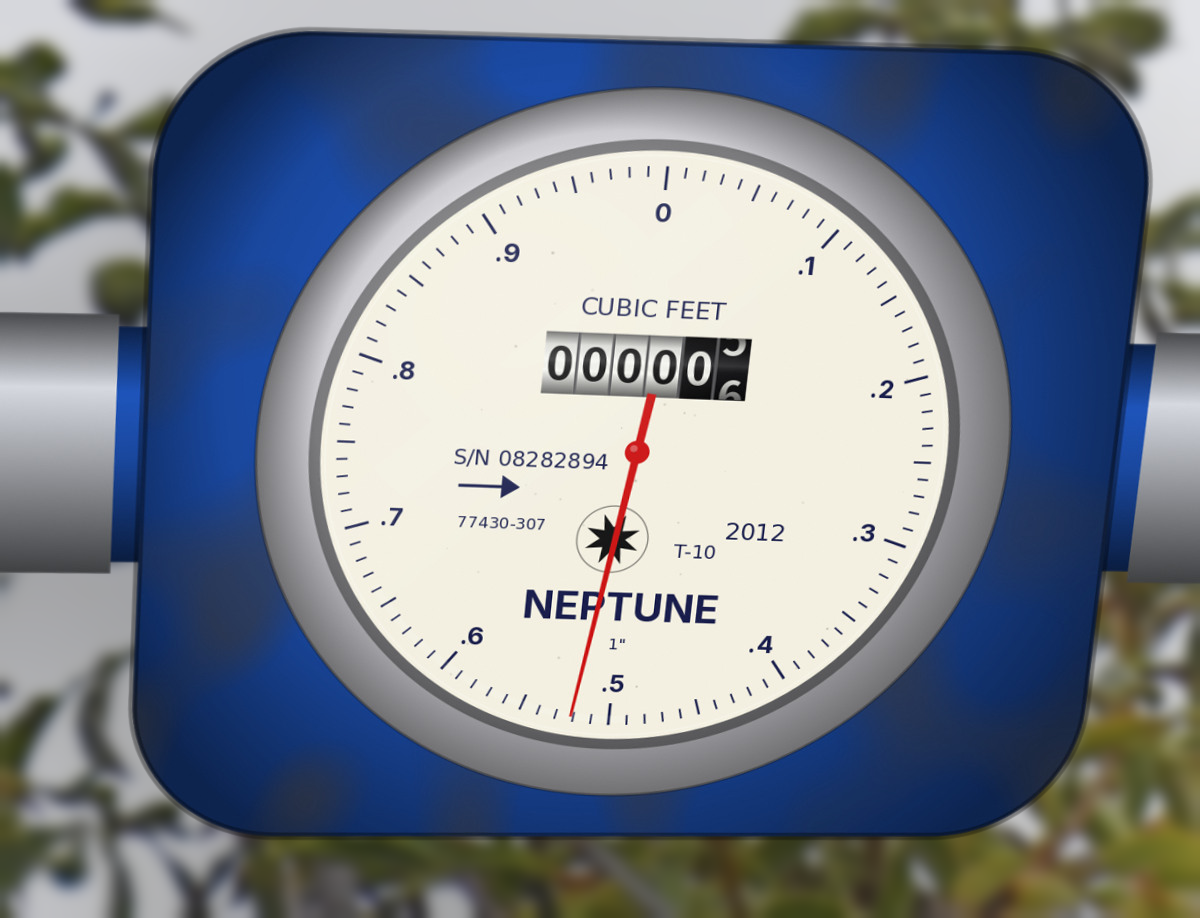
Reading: **5.52** ft³
